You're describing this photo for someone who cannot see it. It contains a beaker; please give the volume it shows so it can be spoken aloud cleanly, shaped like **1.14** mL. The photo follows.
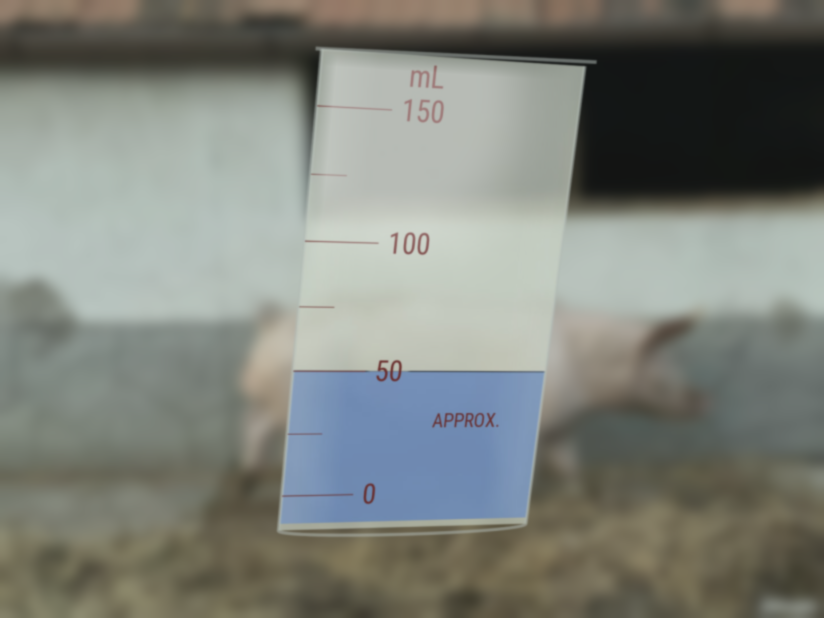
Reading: **50** mL
